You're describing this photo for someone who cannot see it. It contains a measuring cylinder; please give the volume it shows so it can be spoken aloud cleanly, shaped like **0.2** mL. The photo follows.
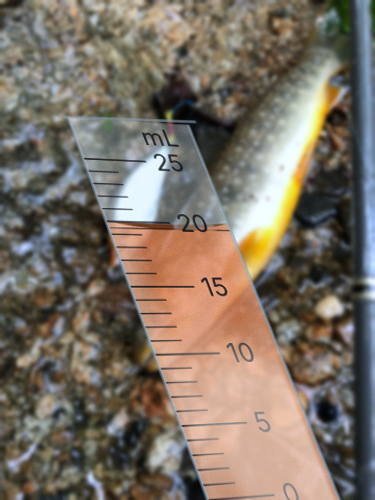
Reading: **19.5** mL
